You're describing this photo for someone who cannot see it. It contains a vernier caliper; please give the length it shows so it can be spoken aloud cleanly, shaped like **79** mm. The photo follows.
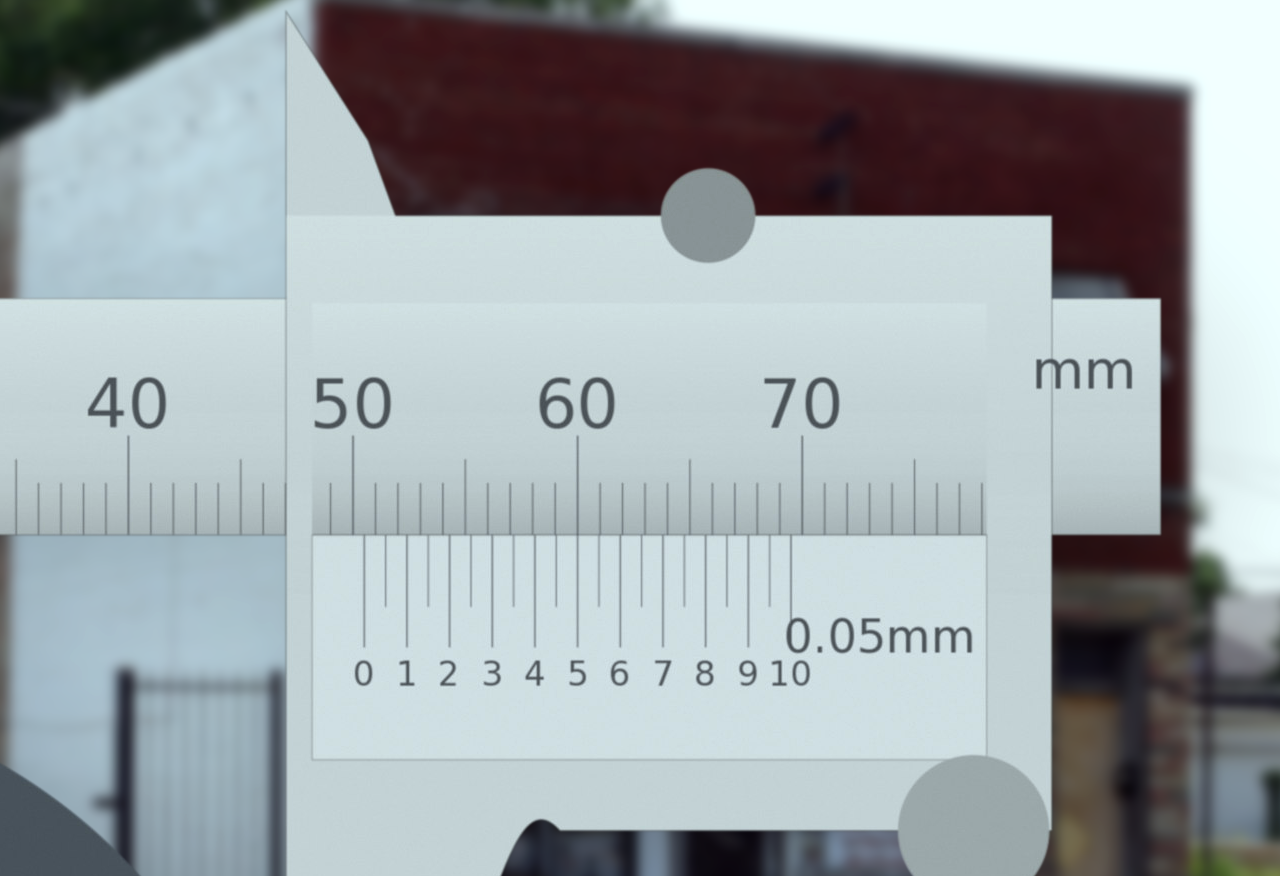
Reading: **50.5** mm
